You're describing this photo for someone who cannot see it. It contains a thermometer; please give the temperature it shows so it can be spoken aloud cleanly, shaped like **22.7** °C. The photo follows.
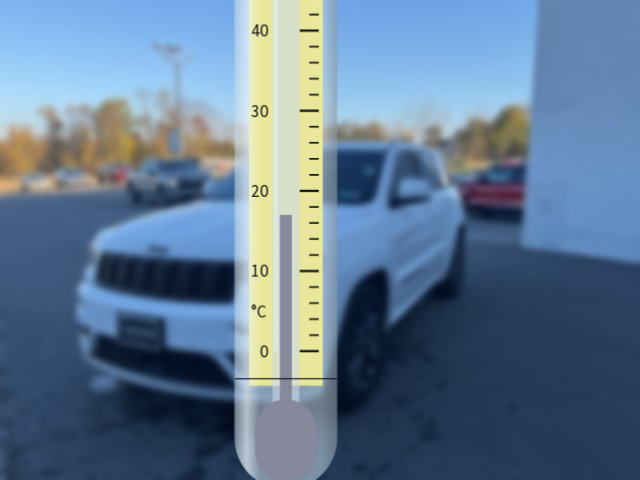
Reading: **17** °C
